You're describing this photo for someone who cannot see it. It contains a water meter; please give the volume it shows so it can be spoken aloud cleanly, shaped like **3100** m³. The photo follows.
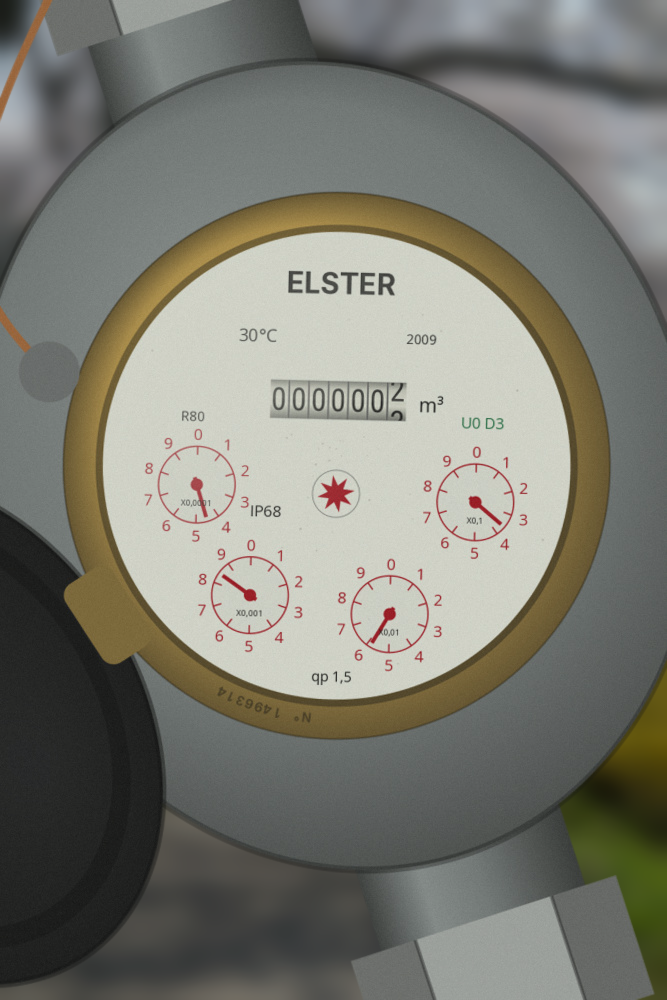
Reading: **2.3584** m³
